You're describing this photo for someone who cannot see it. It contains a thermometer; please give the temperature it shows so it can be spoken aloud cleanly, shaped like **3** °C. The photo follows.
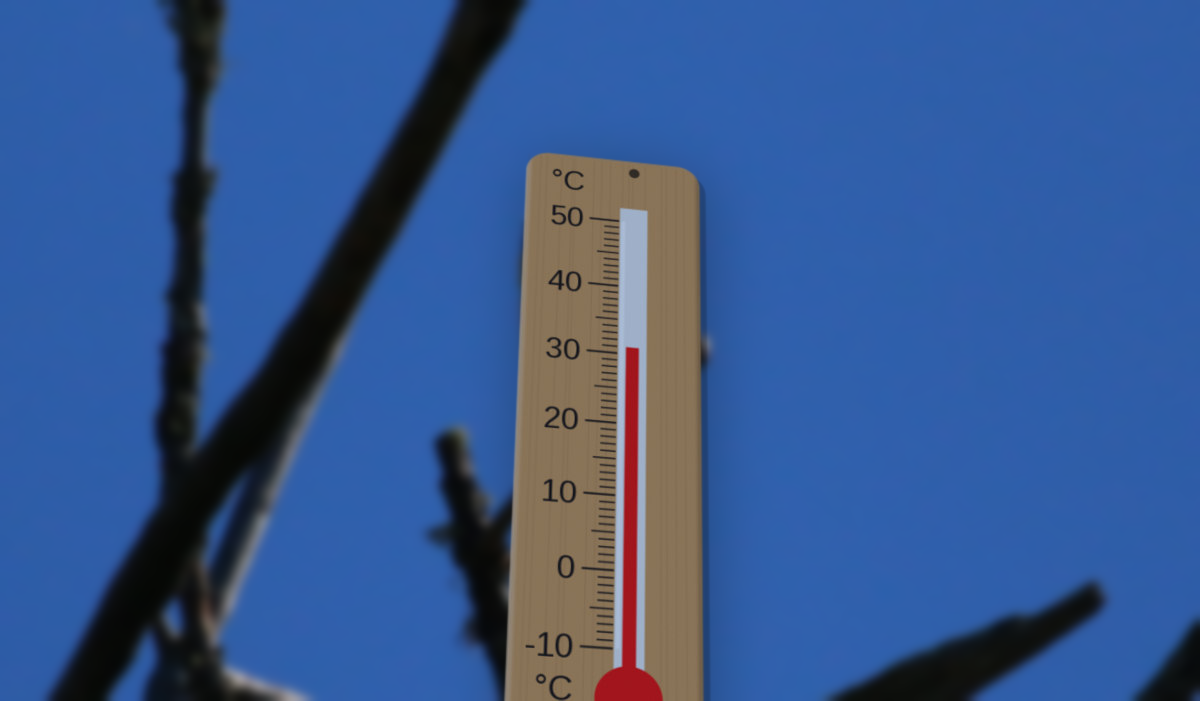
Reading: **31** °C
